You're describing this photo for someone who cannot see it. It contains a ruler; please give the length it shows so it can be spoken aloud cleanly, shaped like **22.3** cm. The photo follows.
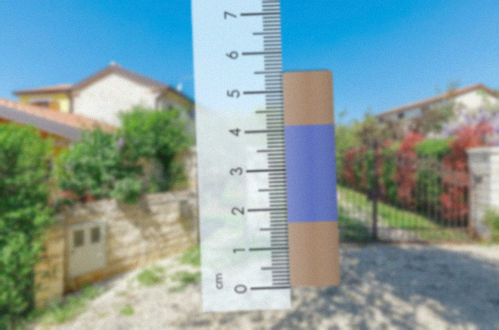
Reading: **5.5** cm
